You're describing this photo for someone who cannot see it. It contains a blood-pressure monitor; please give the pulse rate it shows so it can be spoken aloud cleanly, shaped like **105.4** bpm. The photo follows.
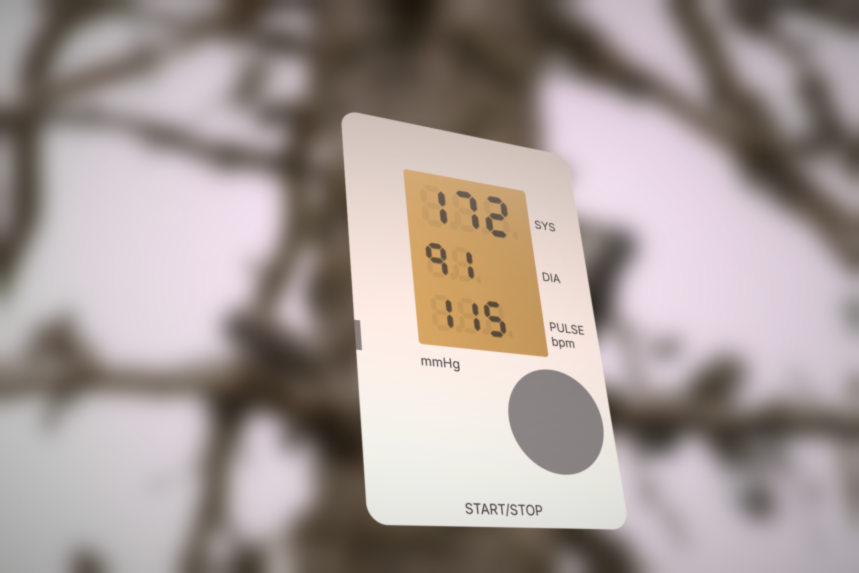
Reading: **115** bpm
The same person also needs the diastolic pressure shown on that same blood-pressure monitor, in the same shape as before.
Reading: **91** mmHg
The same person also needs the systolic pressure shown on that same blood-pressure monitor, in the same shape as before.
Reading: **172** mmHg
